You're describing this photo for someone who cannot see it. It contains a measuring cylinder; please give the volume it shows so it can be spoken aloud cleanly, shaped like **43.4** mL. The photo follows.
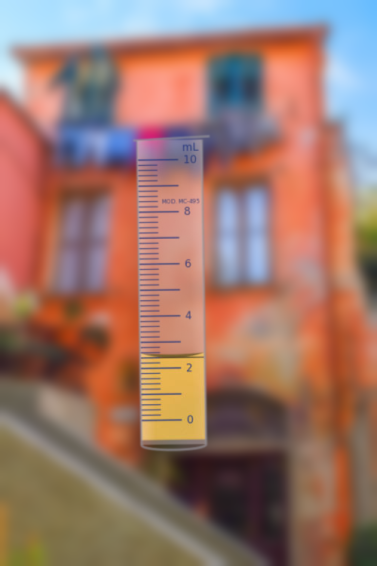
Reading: **2.4** mL
